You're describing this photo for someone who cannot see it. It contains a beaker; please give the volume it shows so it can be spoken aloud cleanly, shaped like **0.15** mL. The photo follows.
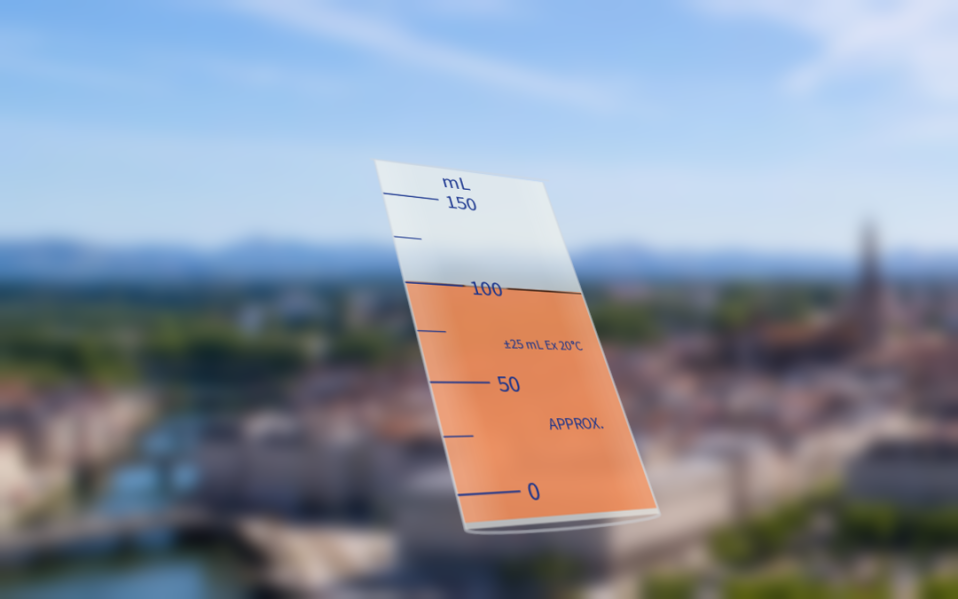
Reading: **100** mL
